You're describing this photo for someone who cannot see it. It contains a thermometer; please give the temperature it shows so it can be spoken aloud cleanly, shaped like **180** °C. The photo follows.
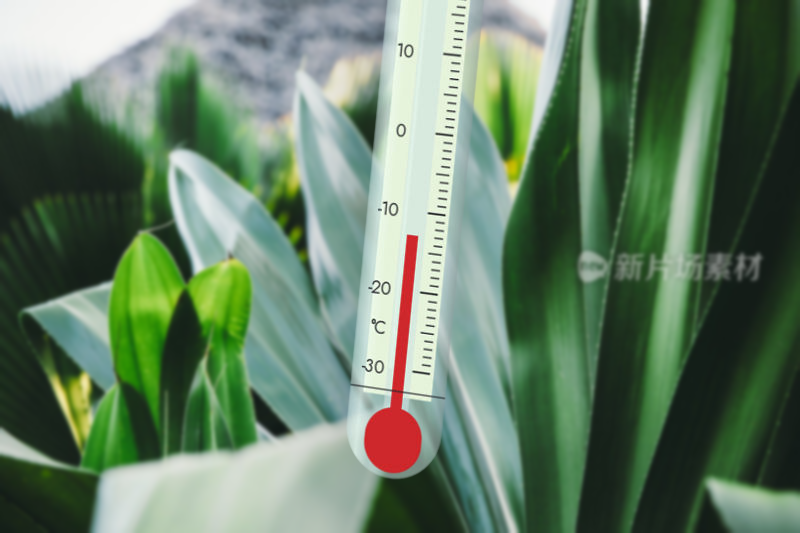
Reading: **-13** °C
